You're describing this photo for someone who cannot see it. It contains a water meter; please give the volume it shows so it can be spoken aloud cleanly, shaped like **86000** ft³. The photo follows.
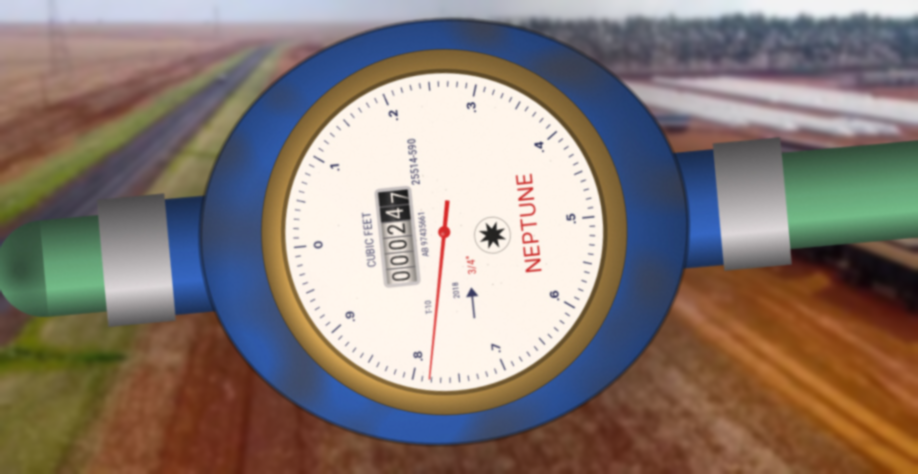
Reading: **246.78** ft³
